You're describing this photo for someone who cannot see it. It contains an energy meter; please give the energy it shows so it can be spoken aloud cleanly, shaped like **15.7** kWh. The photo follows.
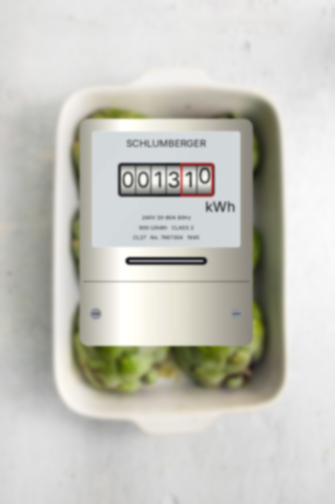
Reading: **13.10** kWh
